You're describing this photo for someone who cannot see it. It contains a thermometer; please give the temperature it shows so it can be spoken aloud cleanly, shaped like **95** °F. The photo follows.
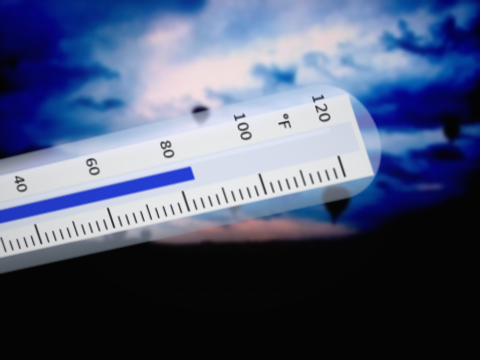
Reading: **84** °F
